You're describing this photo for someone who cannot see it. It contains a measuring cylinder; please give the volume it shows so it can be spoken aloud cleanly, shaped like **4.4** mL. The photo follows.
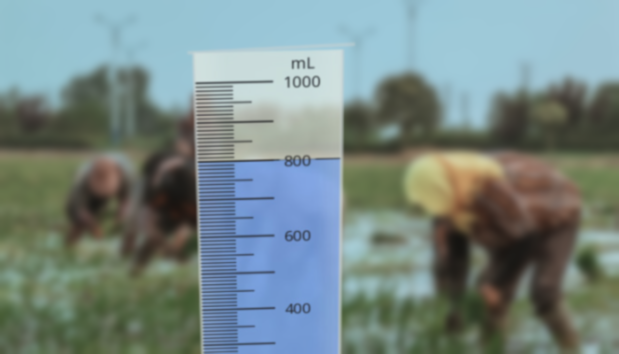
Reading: **800** mL
